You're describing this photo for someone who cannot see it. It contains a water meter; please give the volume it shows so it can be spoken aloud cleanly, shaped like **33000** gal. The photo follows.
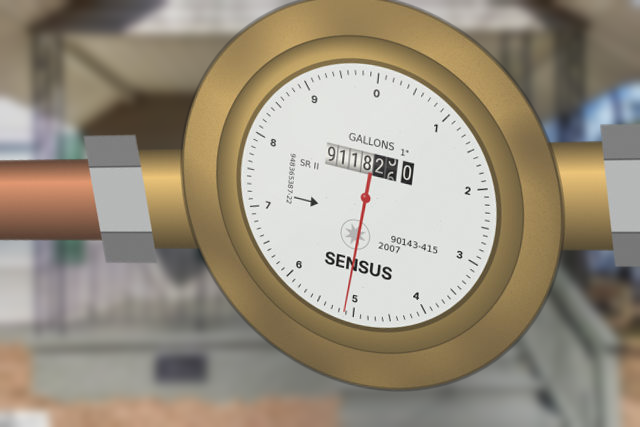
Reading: **9118255.1** gal
